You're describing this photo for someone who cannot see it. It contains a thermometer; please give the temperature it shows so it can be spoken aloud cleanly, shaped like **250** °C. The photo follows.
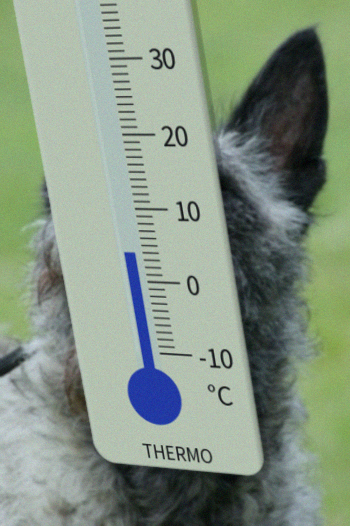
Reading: **4** °C
